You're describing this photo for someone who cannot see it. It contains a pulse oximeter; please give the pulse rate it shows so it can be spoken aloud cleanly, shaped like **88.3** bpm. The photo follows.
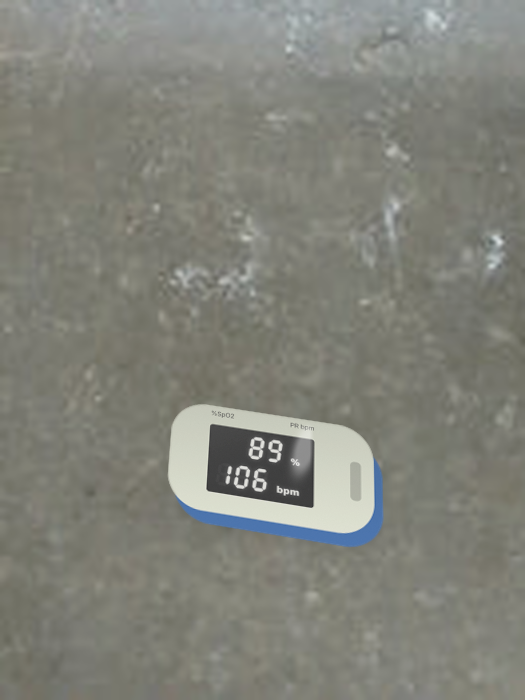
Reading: **106** bpm
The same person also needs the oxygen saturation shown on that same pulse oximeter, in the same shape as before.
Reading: **89** %
